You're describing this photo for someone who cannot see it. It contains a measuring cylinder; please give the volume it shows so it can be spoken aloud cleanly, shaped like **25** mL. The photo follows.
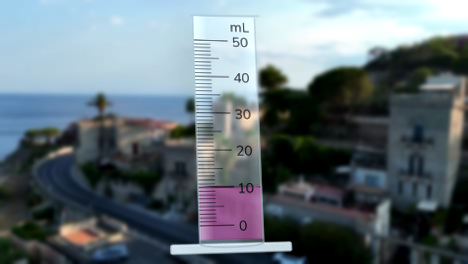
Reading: **10** mL
